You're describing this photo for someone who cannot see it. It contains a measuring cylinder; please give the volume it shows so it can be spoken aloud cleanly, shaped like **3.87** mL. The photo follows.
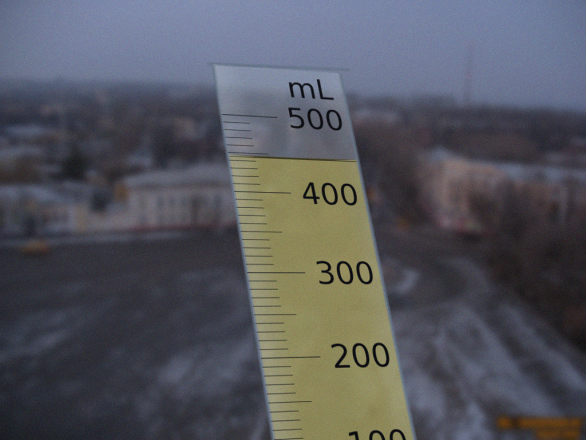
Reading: **445** mL
